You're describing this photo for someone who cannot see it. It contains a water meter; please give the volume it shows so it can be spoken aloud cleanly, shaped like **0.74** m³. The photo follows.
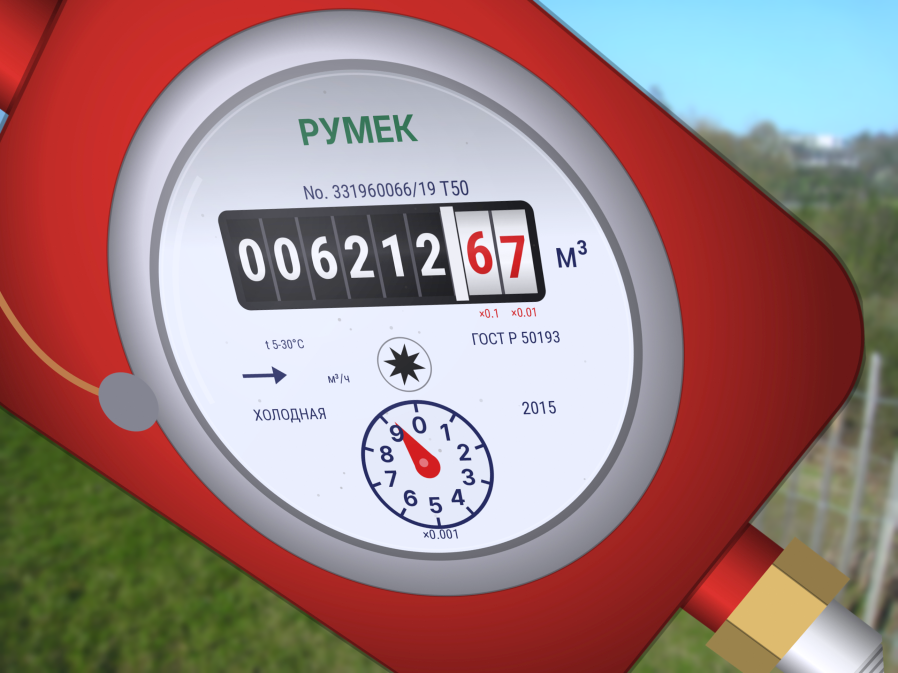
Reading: **6212.669** m³
